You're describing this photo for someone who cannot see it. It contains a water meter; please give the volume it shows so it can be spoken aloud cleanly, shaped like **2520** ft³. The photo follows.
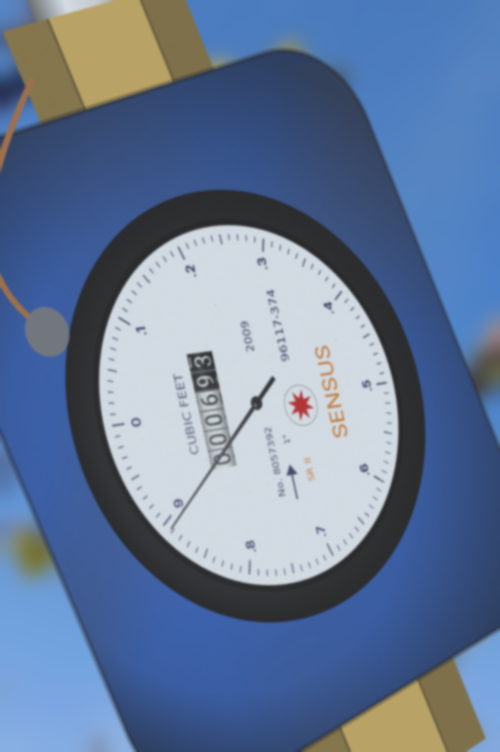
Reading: **692.89** ft³
